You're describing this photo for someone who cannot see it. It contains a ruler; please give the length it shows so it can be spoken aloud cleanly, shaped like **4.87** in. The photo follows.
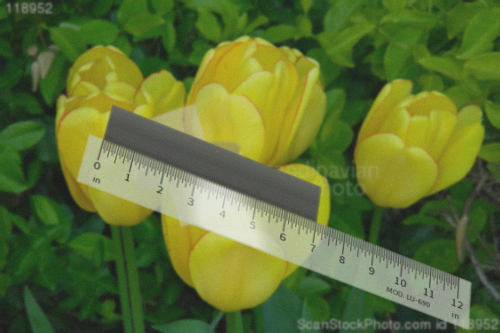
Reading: **7** in
